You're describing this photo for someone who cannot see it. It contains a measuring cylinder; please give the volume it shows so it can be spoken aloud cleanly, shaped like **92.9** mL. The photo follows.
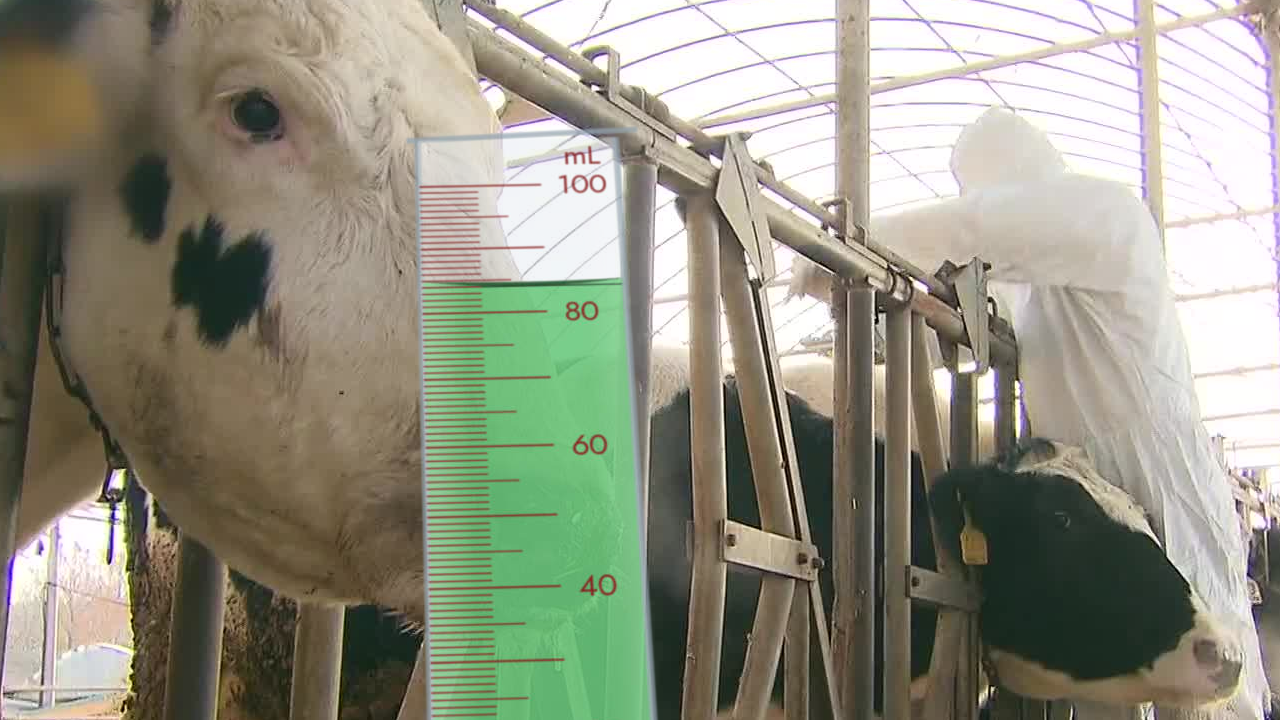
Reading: **84** mL
